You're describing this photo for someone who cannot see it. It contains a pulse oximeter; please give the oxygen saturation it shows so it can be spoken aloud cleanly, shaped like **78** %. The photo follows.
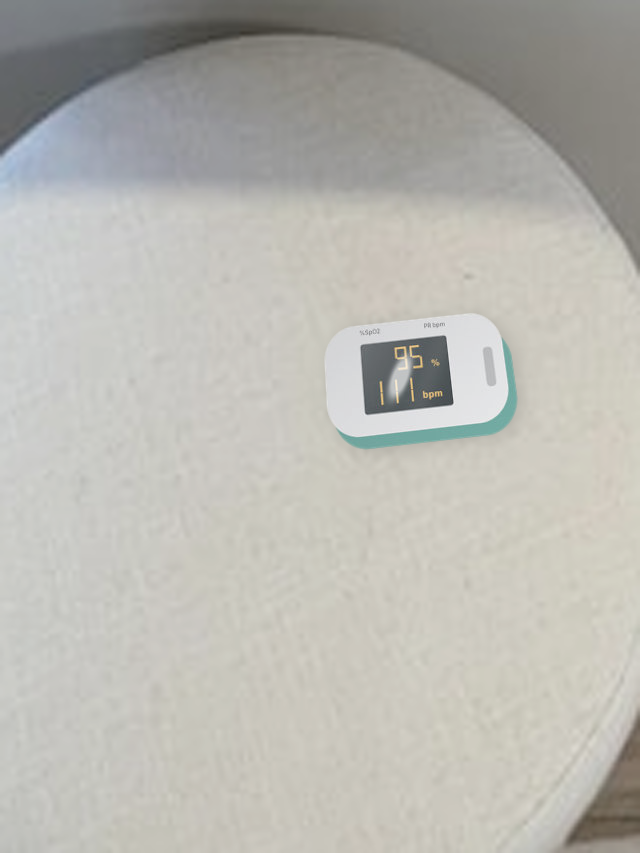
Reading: **95** %
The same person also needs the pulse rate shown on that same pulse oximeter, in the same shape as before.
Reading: **111** bpm
